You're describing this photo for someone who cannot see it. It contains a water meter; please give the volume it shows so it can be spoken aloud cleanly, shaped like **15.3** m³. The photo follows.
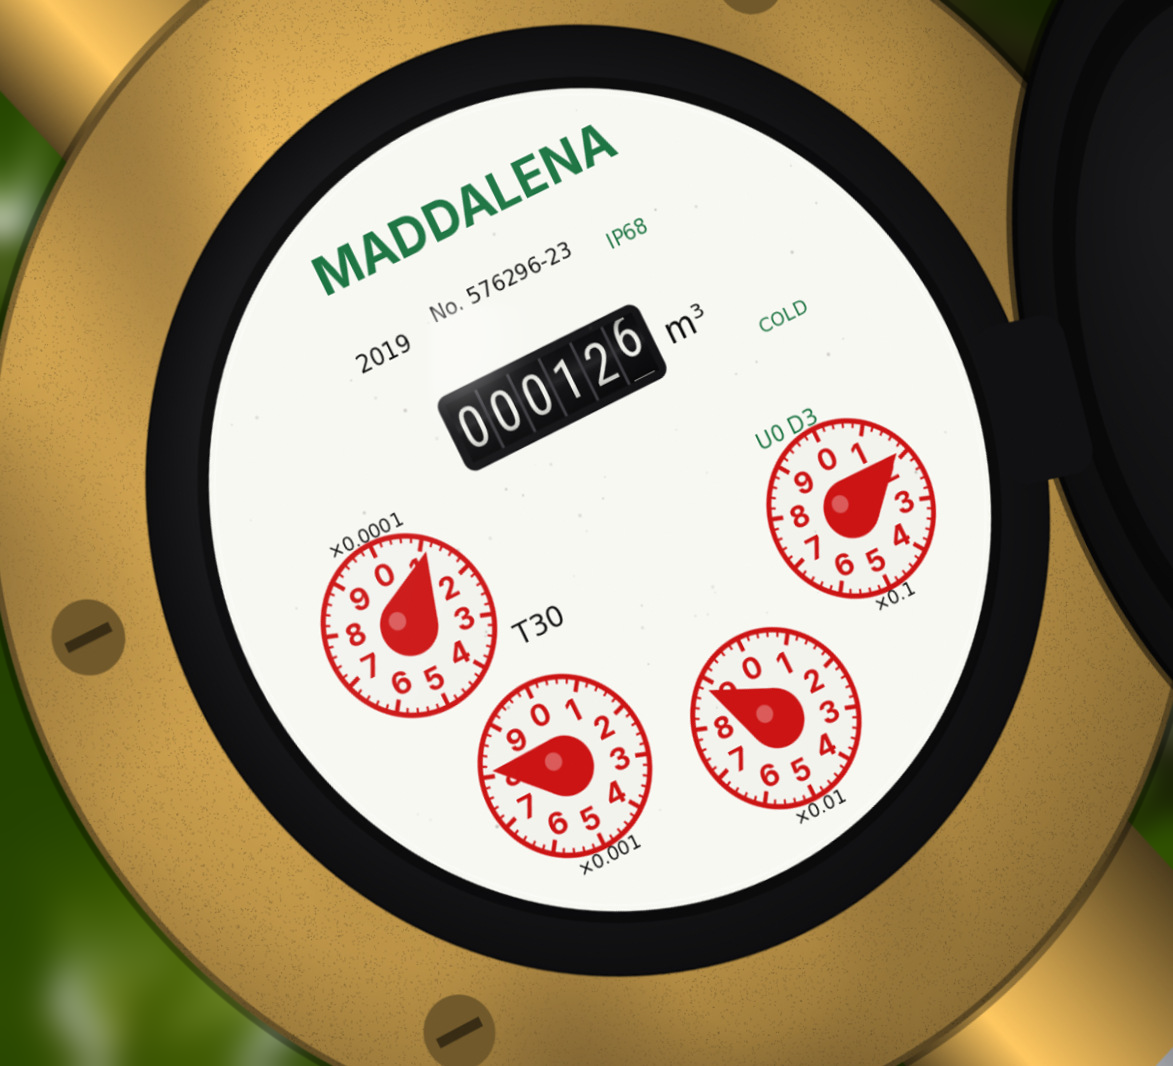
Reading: **126.1881** m³
